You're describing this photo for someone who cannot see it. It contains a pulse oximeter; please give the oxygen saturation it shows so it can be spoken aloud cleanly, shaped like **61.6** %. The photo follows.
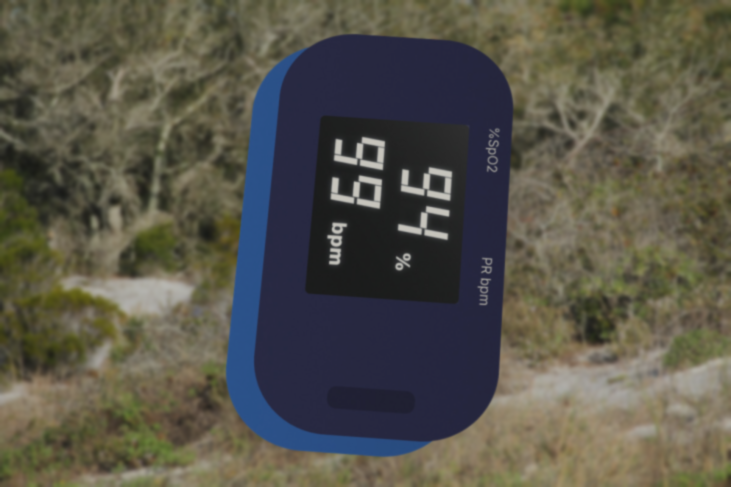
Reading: **94** %
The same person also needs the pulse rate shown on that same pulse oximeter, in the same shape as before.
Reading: **99** bpm
